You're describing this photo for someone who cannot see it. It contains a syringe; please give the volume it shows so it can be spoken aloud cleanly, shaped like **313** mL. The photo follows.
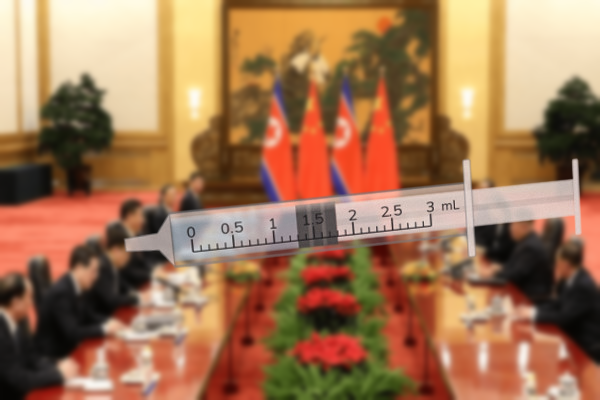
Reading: **1.3** mL
